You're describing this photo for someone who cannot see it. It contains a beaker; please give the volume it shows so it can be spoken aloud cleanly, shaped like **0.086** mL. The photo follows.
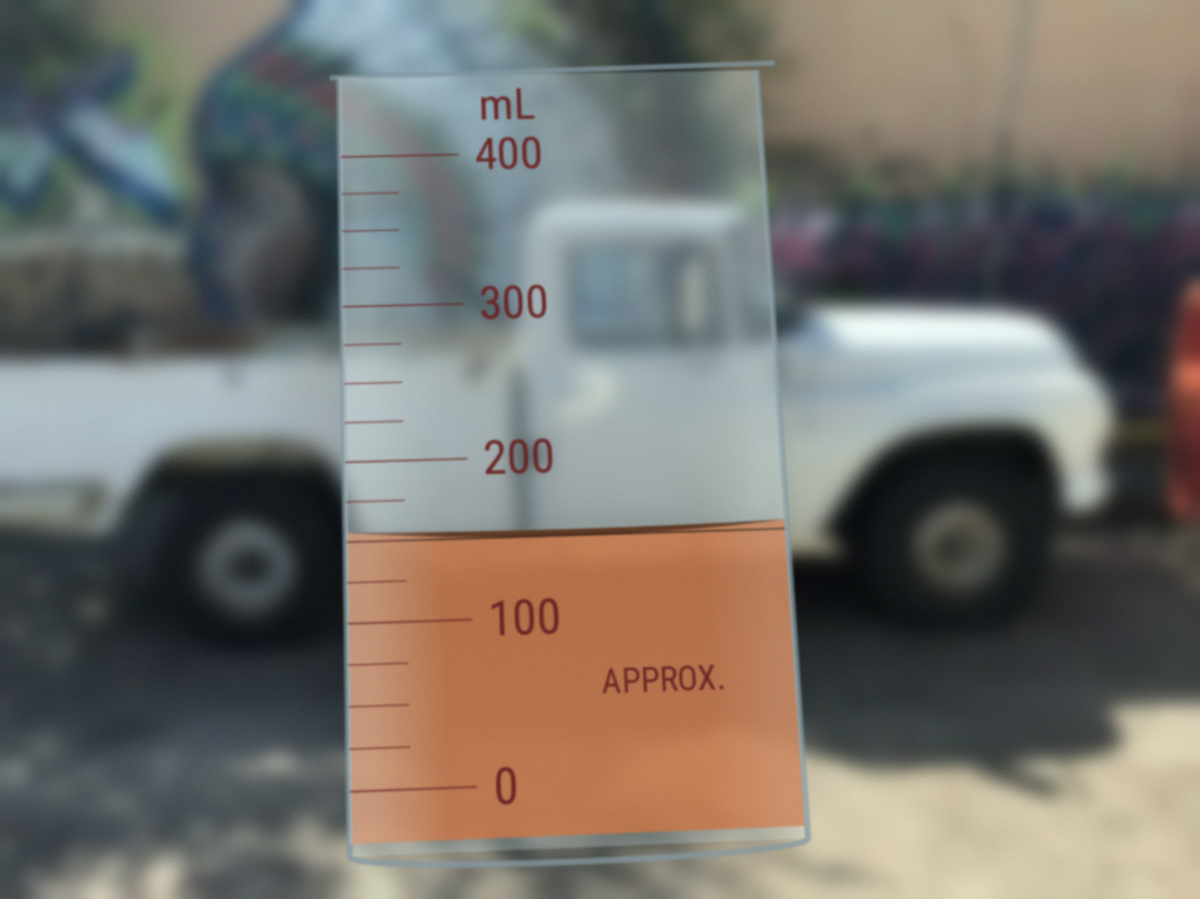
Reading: **150** mL
